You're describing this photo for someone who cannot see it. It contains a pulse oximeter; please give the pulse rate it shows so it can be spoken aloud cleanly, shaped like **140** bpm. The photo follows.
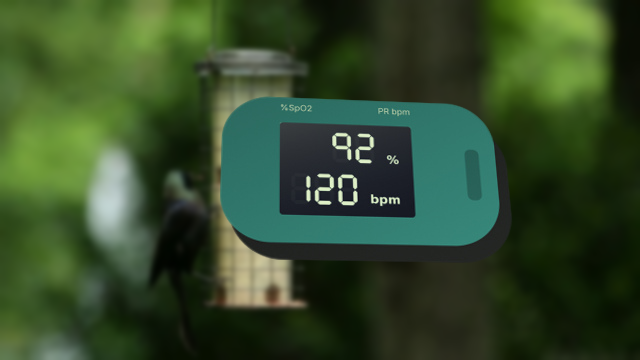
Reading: **120** bpm
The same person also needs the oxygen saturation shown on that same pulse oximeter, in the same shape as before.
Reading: **92** %
